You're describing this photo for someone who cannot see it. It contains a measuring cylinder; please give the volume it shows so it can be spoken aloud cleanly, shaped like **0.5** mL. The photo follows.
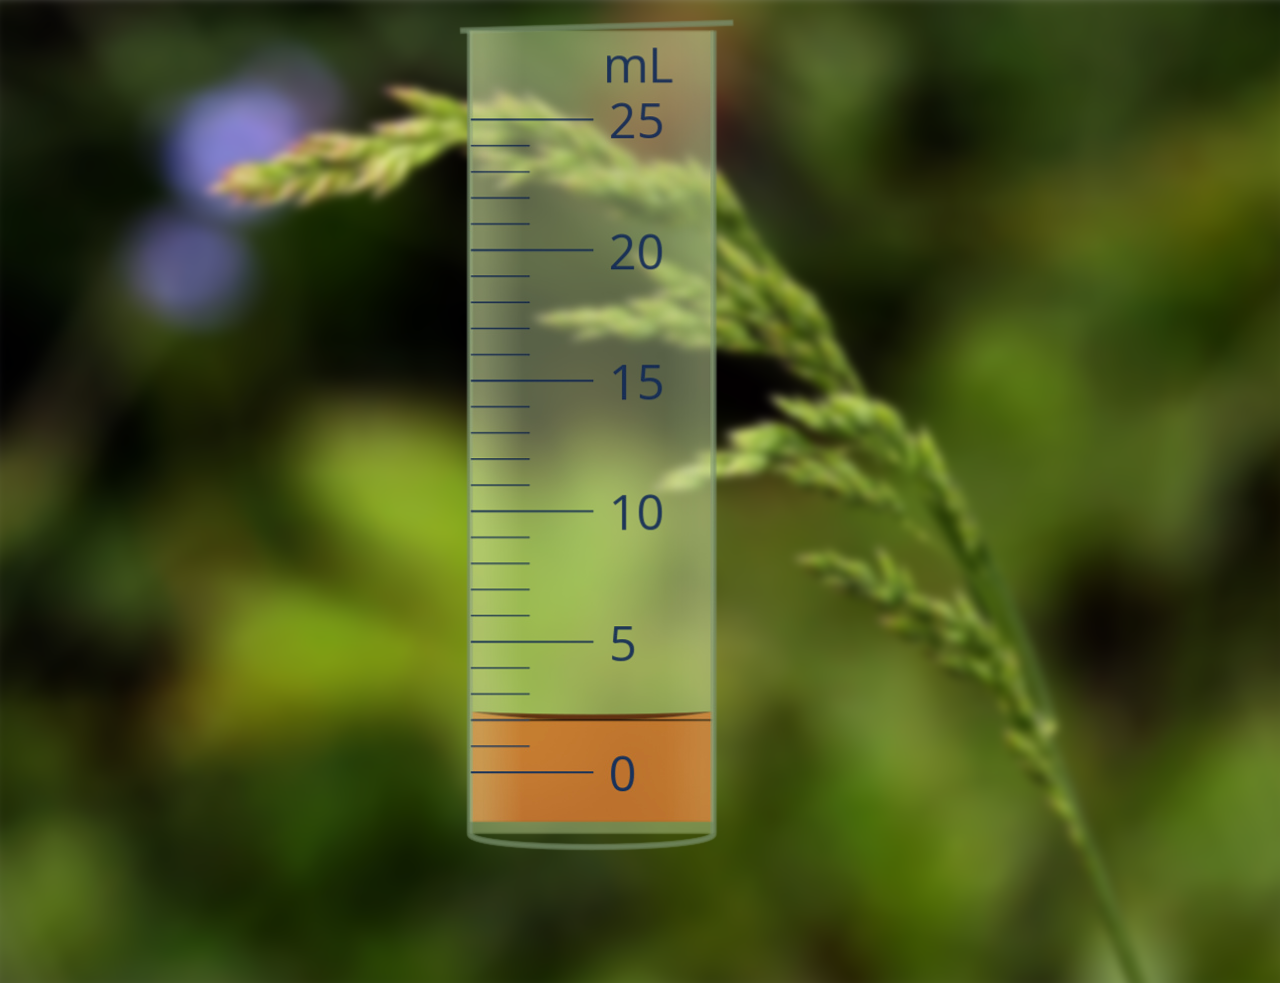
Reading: **2** mL
